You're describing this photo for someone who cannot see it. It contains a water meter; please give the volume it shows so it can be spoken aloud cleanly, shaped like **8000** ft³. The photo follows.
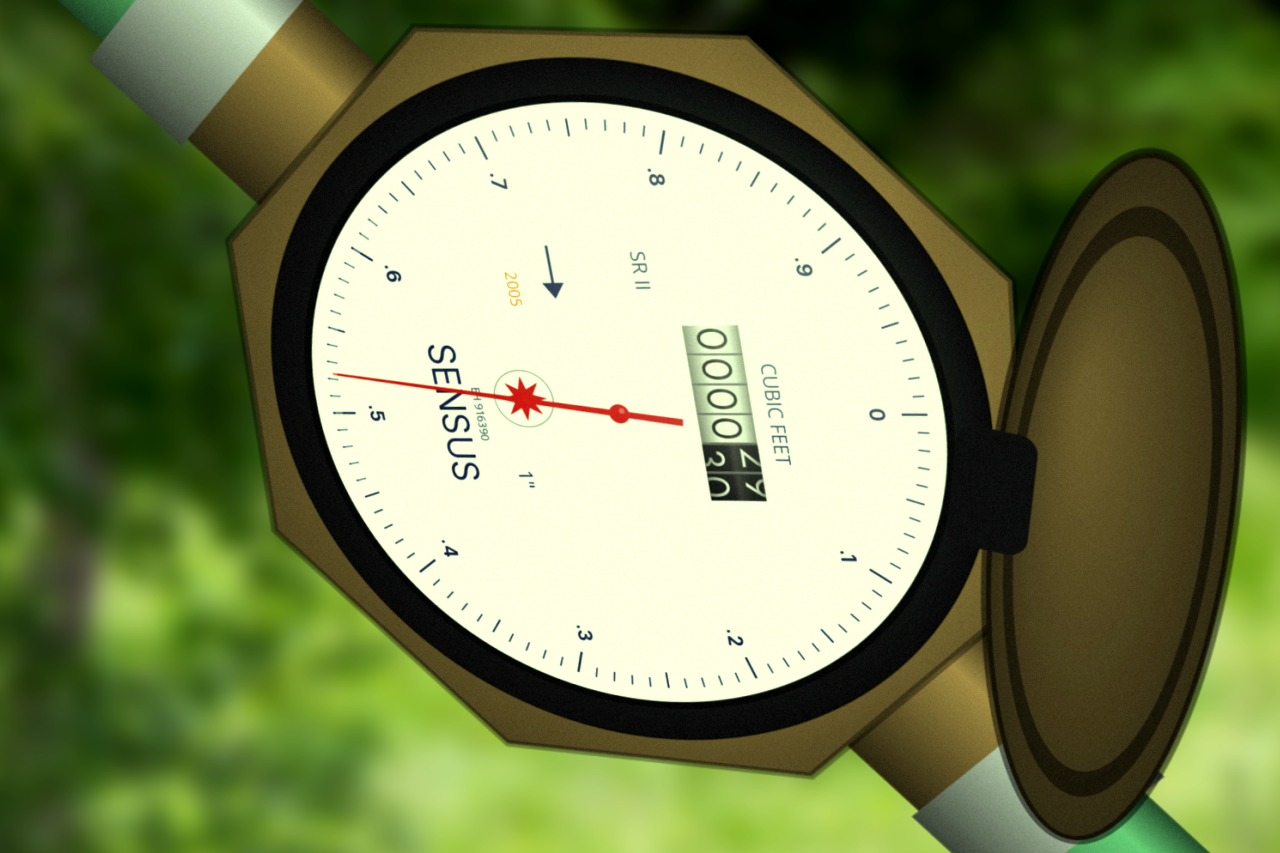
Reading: **29.52** ft³
